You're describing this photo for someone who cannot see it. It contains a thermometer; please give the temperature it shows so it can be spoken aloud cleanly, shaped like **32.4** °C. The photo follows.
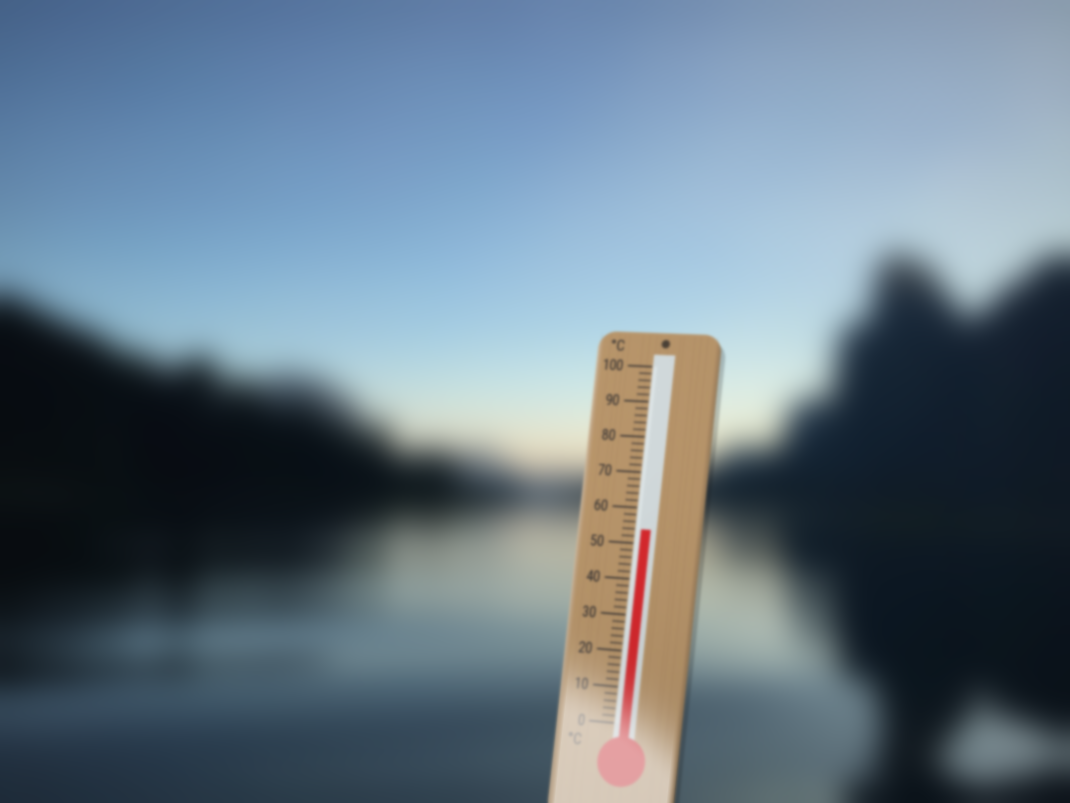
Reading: **54** °C
